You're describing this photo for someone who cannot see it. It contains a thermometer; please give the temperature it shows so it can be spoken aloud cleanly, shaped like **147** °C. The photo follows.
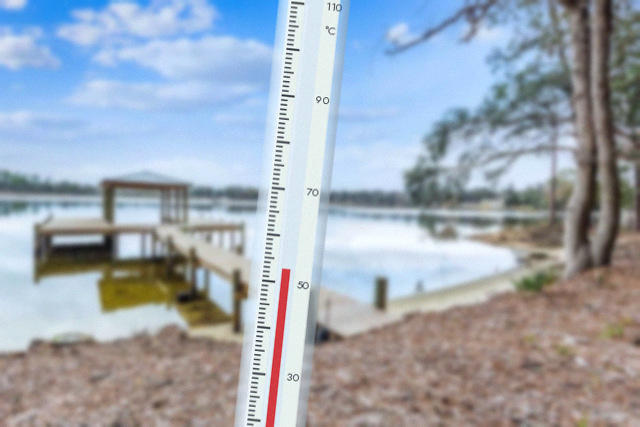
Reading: **53** °C
